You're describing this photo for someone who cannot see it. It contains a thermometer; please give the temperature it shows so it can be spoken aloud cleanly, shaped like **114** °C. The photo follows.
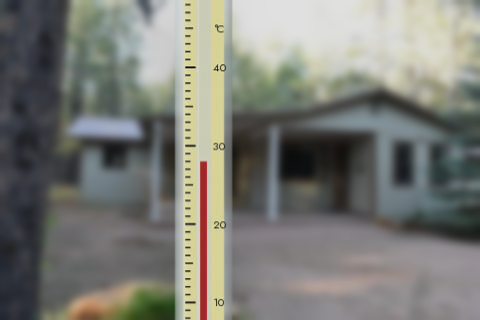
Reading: **28** °C
